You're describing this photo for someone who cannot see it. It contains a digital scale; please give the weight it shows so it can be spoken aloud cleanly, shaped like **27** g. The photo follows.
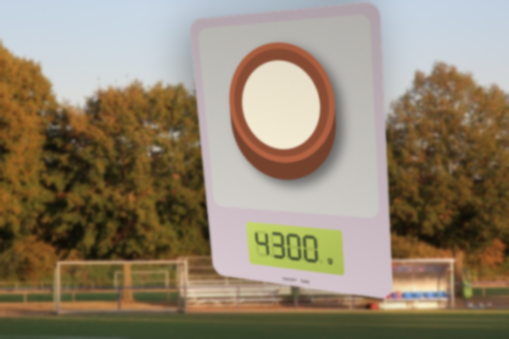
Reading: **4300** g
